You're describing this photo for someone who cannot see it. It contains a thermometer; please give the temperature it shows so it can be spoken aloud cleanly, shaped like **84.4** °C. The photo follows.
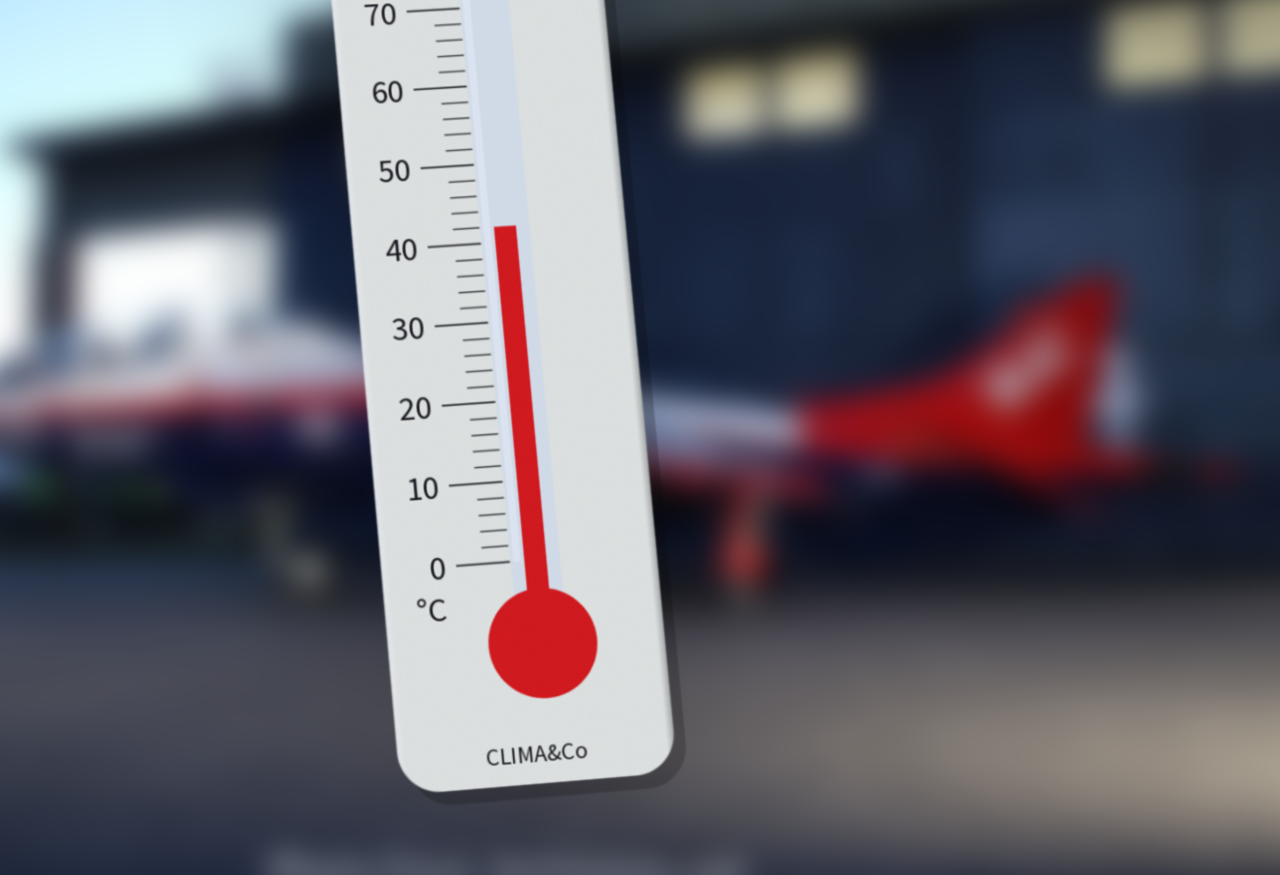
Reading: **42** °C
